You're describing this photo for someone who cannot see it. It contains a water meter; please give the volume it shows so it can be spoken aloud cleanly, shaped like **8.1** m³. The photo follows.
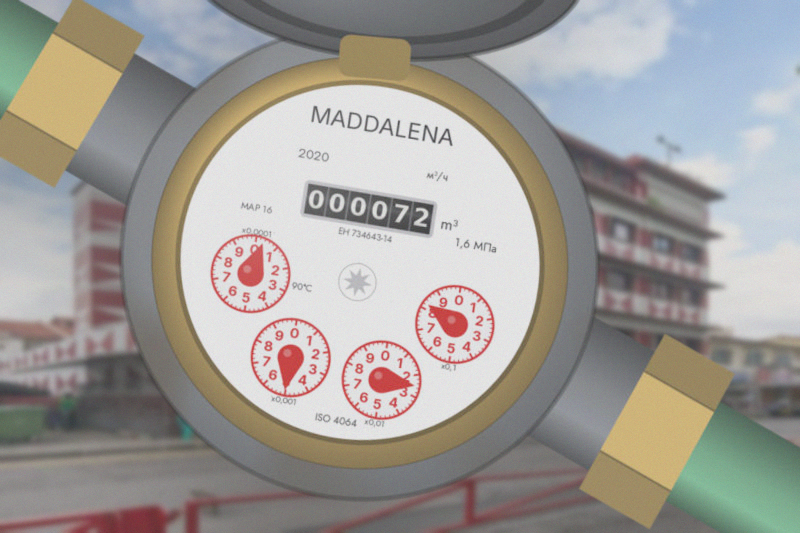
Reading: **72.8250** m³
